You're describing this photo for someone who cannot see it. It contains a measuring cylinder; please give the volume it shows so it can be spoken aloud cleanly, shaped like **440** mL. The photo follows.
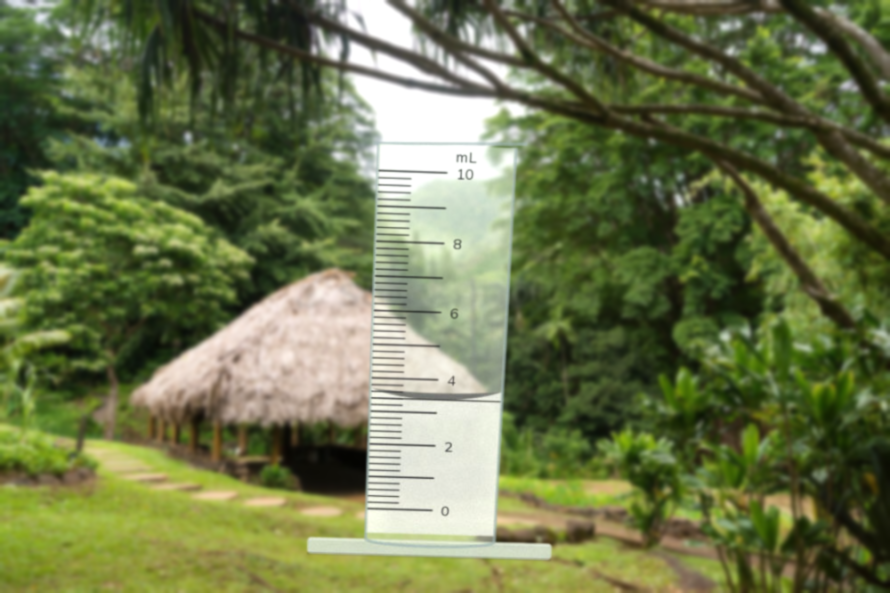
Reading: **3.4** mL
